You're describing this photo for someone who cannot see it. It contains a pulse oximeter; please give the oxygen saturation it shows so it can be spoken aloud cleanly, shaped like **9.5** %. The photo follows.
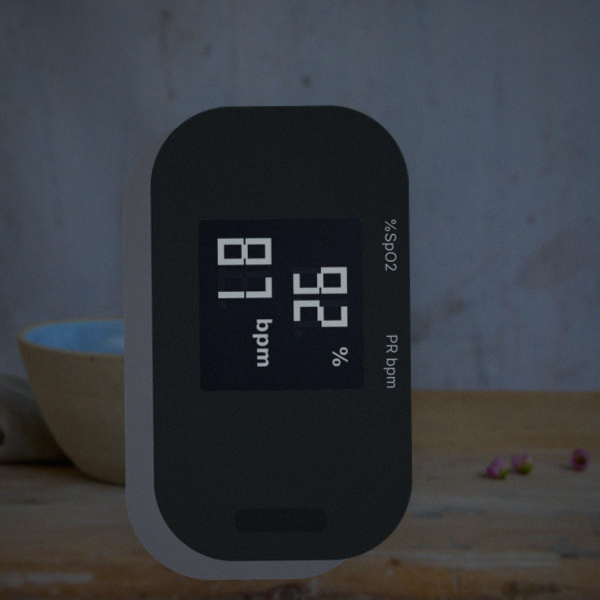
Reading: **92** %
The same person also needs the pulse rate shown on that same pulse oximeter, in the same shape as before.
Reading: **87** bpm
